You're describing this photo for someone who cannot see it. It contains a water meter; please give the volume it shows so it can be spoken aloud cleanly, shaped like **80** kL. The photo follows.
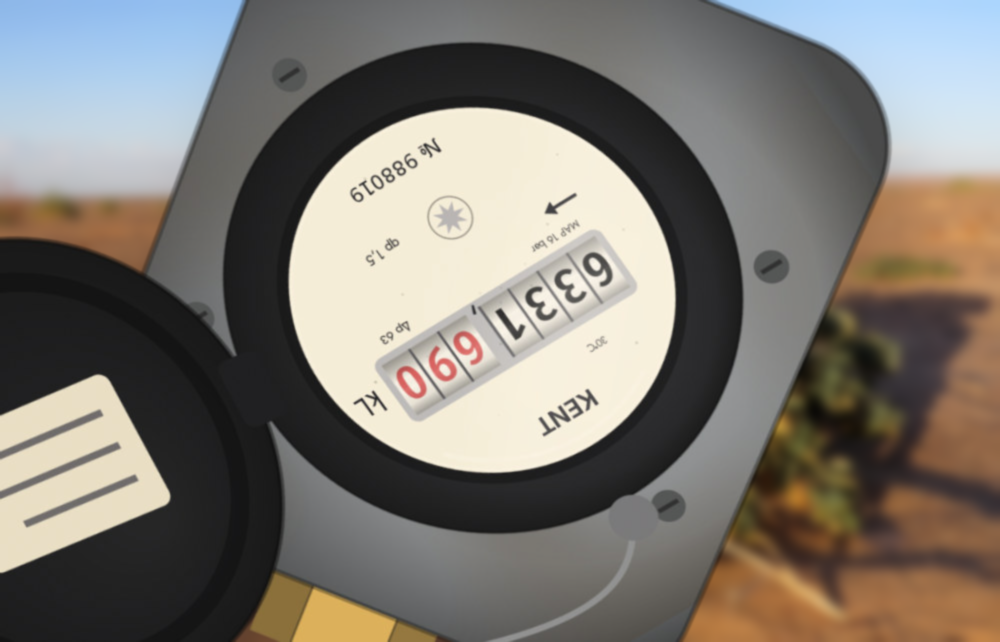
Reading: **6331.690** kL
